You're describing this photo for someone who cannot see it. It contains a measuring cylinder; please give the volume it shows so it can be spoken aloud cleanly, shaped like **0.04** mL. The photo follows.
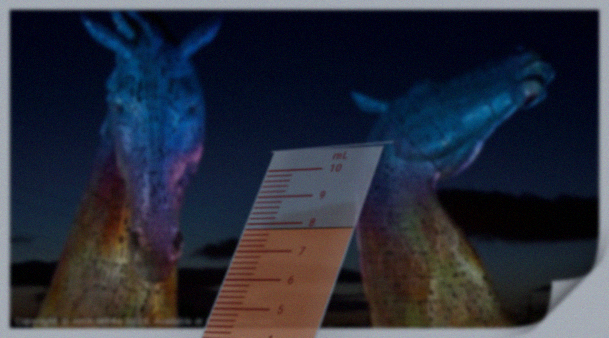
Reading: **7.8** mL
